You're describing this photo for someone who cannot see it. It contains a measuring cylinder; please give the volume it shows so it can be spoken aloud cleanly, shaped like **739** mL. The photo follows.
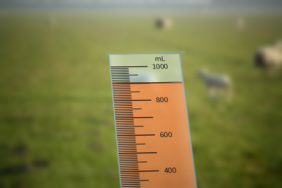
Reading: **900** mL
